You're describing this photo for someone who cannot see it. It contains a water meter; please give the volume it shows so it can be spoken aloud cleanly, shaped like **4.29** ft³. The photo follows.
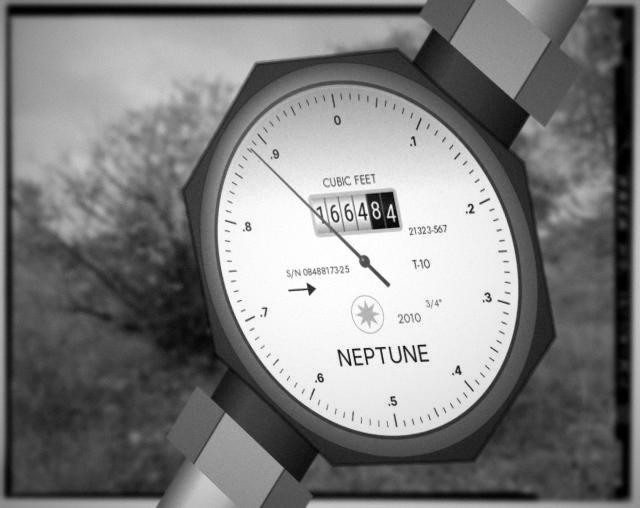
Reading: **166483.88** ft³
